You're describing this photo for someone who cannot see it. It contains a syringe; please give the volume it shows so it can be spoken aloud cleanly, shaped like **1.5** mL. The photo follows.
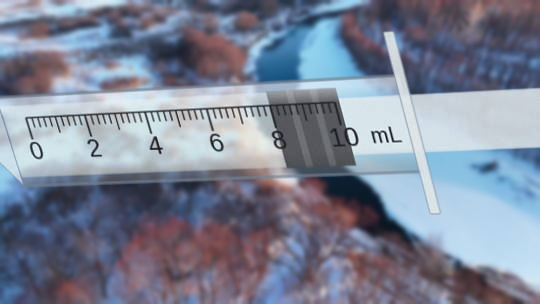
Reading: **8** mL
